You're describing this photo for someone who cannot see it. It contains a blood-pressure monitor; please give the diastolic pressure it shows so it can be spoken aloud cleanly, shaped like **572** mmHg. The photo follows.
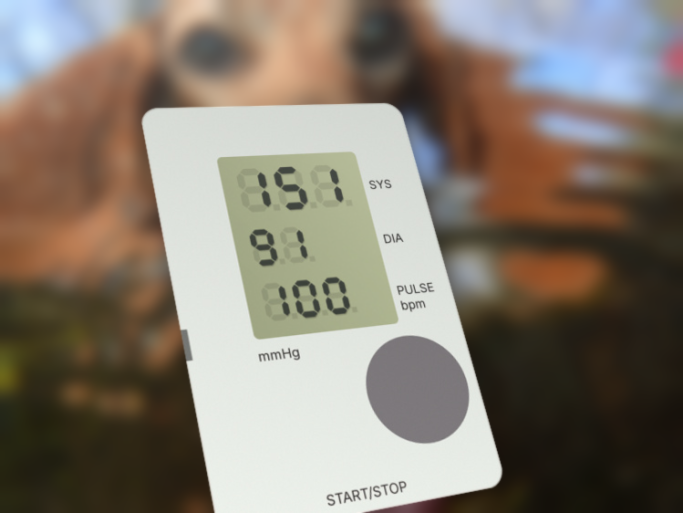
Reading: **91** mmHg
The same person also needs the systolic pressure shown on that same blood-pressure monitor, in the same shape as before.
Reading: **151** mmHg
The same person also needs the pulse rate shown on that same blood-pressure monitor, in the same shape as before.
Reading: **100** bpm
